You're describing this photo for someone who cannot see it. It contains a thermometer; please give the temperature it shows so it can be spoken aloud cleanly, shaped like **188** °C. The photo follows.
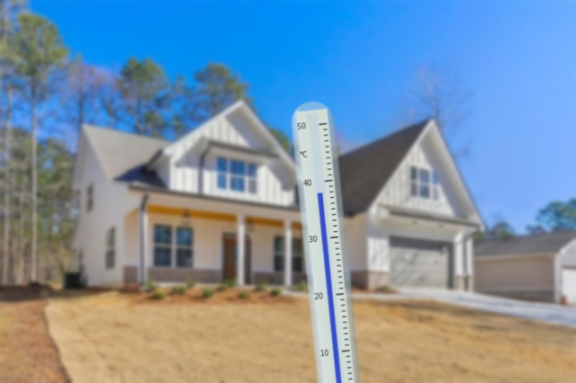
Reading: **38** °C
